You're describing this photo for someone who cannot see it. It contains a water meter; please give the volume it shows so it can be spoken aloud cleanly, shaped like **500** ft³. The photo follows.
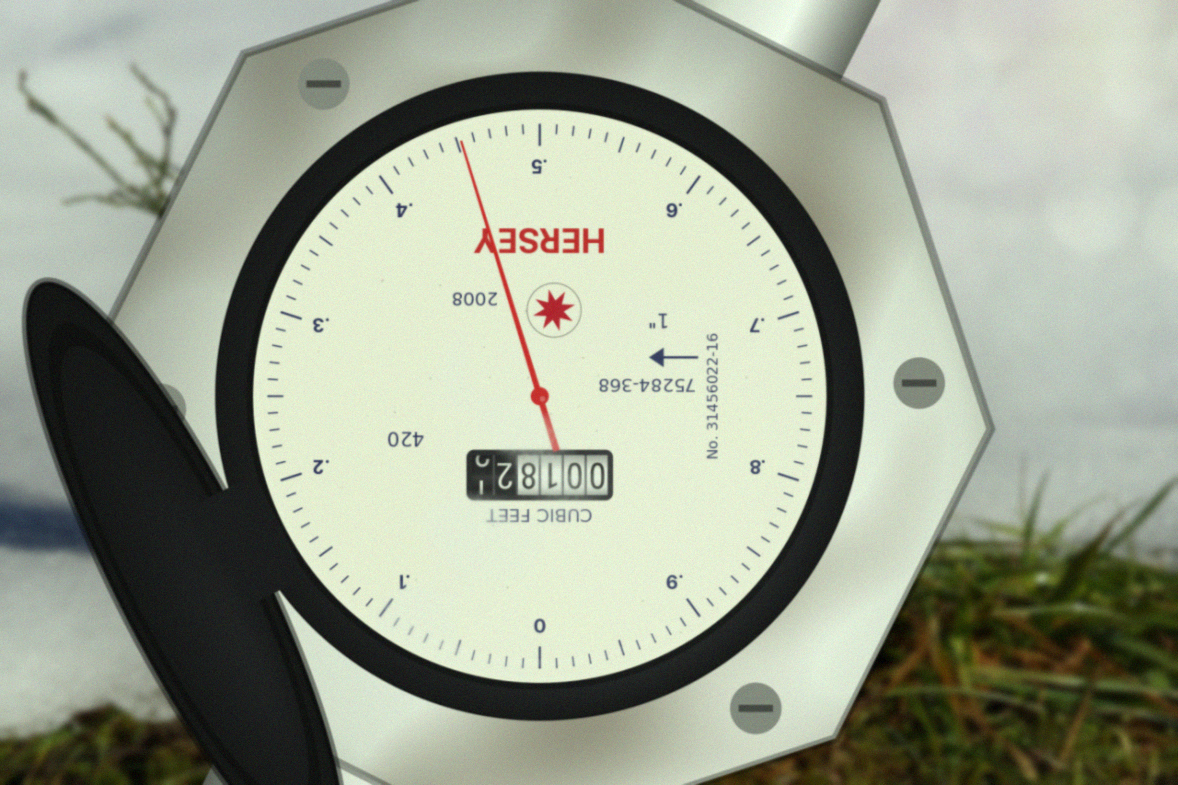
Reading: **1821.45** ft³
